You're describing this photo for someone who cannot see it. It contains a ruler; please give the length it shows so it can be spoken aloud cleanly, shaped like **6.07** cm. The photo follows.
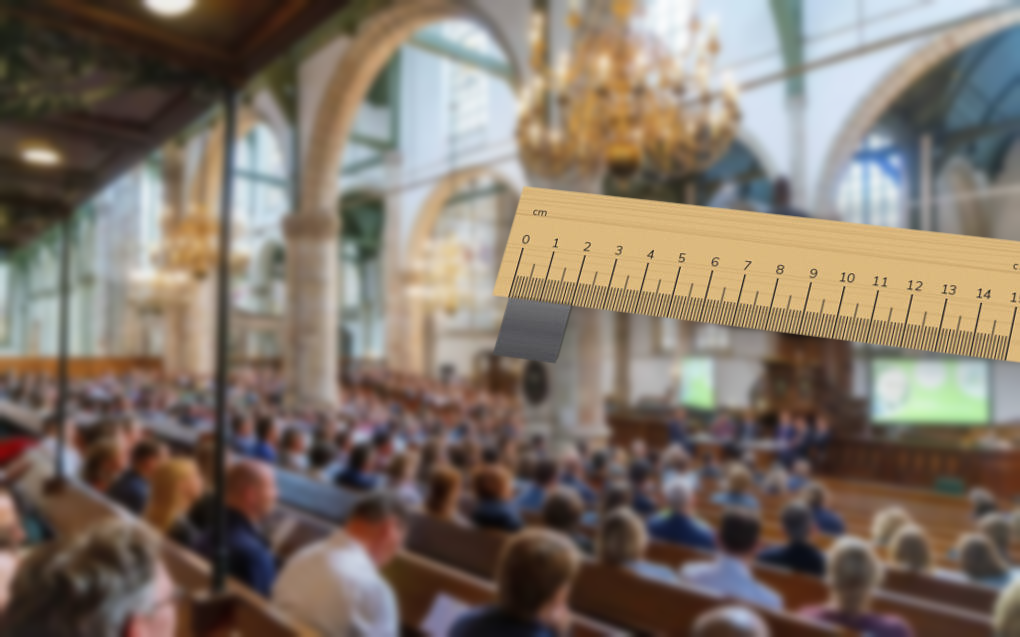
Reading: **2** cm
